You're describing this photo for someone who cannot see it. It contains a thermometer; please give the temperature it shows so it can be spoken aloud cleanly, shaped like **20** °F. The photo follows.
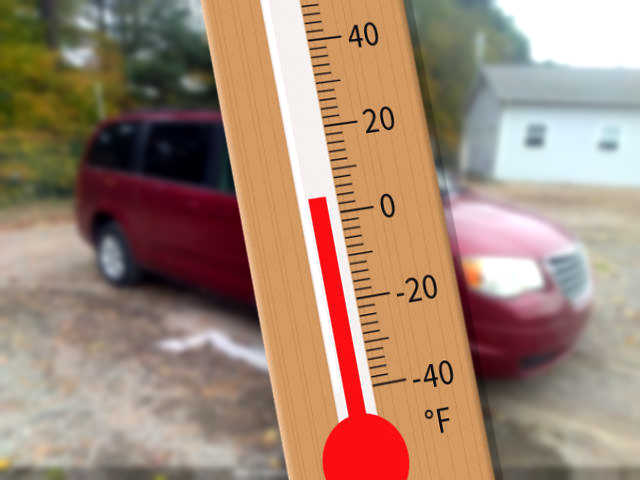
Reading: **4** °F
